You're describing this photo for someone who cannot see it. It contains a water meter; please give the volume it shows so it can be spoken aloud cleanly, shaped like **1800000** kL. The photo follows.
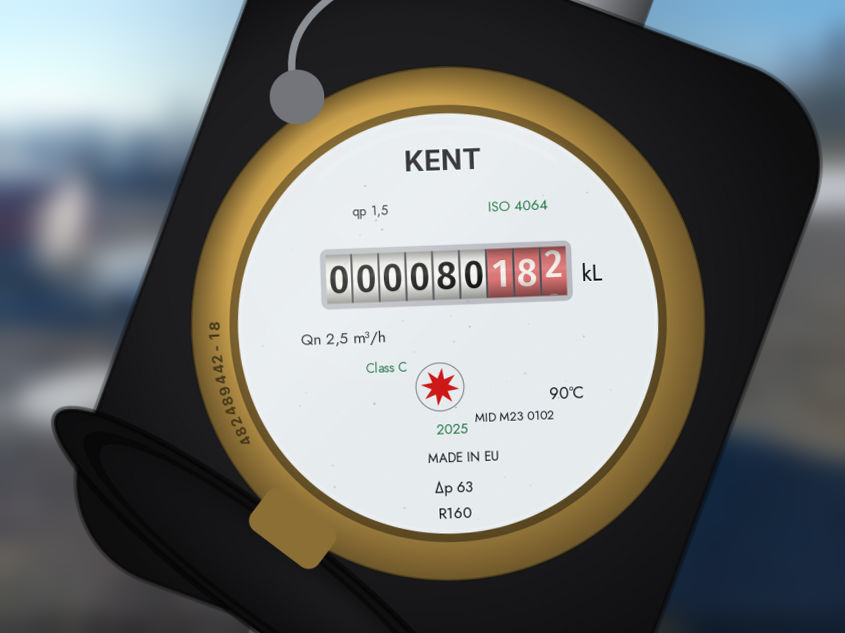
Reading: **80.182** kL
